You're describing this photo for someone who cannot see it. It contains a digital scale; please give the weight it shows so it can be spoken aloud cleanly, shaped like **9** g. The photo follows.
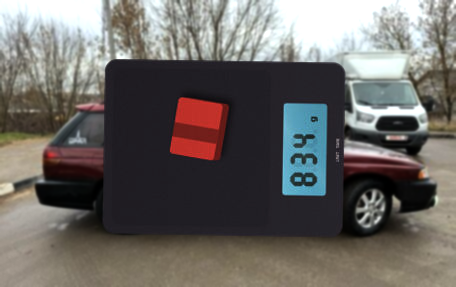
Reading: **834** g
